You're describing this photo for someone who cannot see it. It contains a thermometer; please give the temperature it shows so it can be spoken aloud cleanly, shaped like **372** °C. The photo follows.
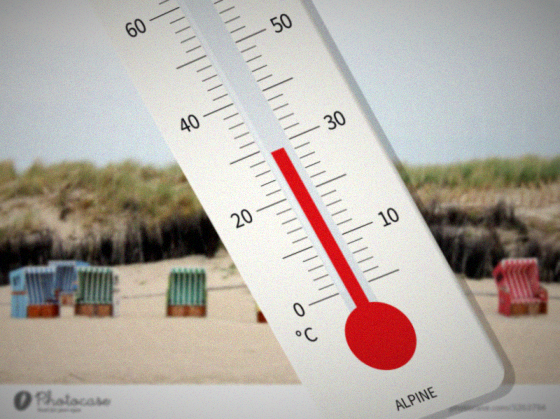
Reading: **29** °C
